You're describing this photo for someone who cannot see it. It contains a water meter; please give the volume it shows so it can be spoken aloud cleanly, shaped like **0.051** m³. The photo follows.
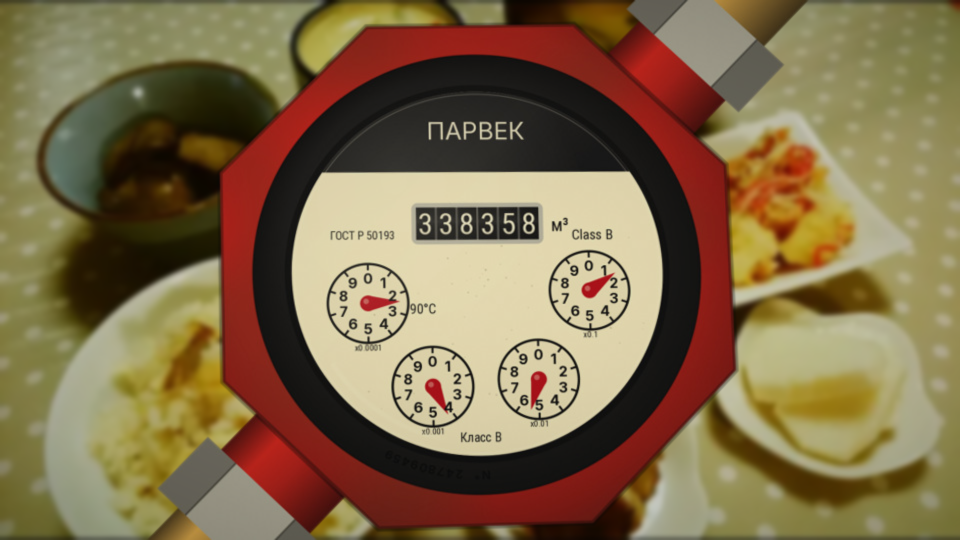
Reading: **338358.1542** m³
